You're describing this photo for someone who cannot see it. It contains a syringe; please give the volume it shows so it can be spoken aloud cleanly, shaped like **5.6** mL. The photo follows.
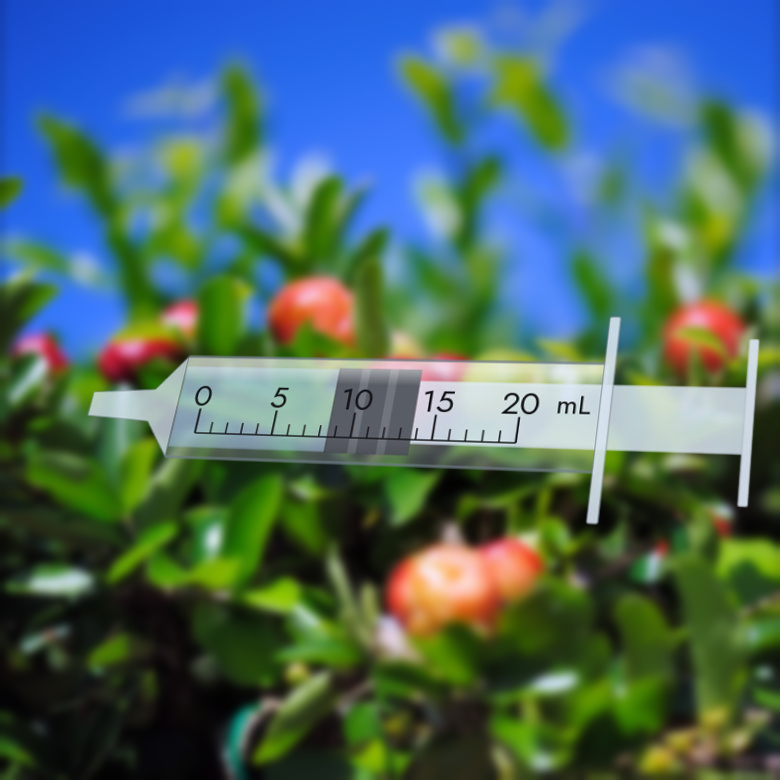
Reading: **8.5** mL
